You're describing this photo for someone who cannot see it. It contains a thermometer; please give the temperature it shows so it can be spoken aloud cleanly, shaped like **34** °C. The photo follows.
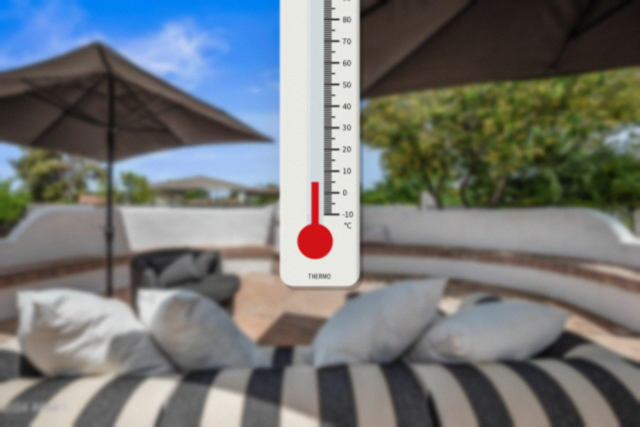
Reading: **5** °C
